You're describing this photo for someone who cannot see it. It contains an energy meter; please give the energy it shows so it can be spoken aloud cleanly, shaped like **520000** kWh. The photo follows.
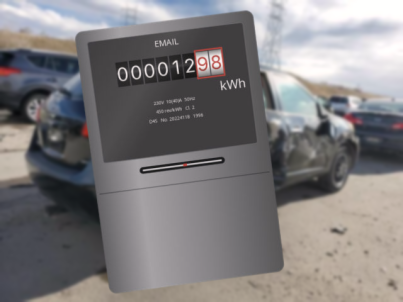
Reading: **12.98** kWh
